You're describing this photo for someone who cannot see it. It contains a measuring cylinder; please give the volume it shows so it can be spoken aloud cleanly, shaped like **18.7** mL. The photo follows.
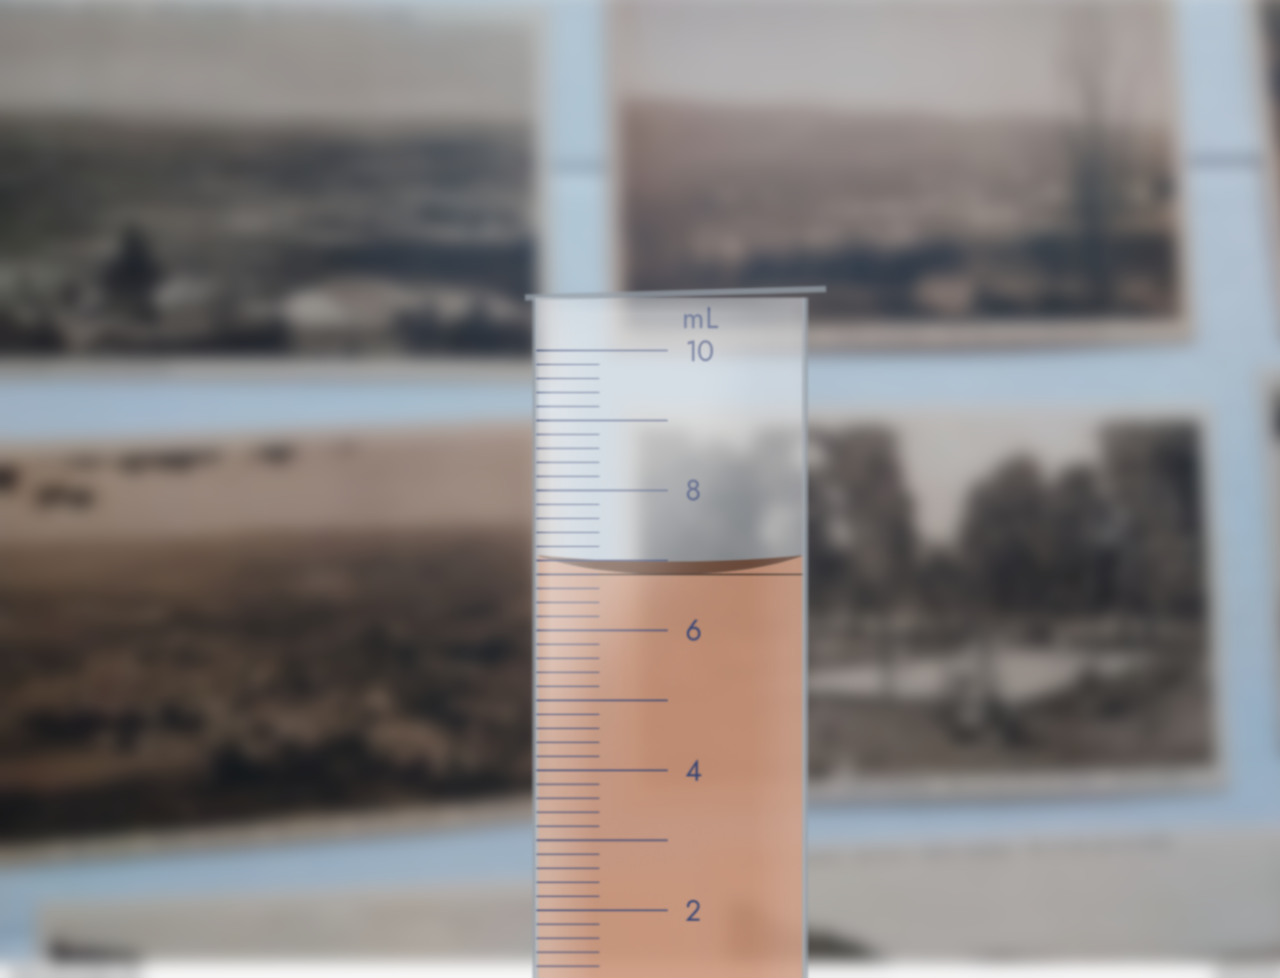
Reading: **6.8** mL
